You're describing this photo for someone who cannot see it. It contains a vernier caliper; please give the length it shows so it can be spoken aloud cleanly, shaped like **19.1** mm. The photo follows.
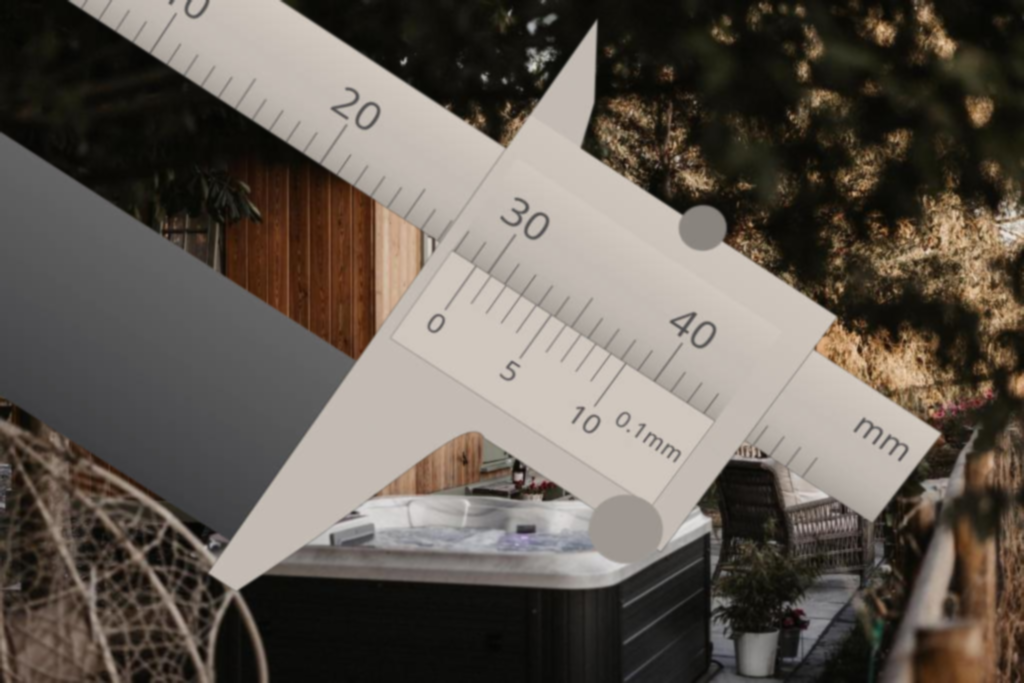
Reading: **29.3** mm
